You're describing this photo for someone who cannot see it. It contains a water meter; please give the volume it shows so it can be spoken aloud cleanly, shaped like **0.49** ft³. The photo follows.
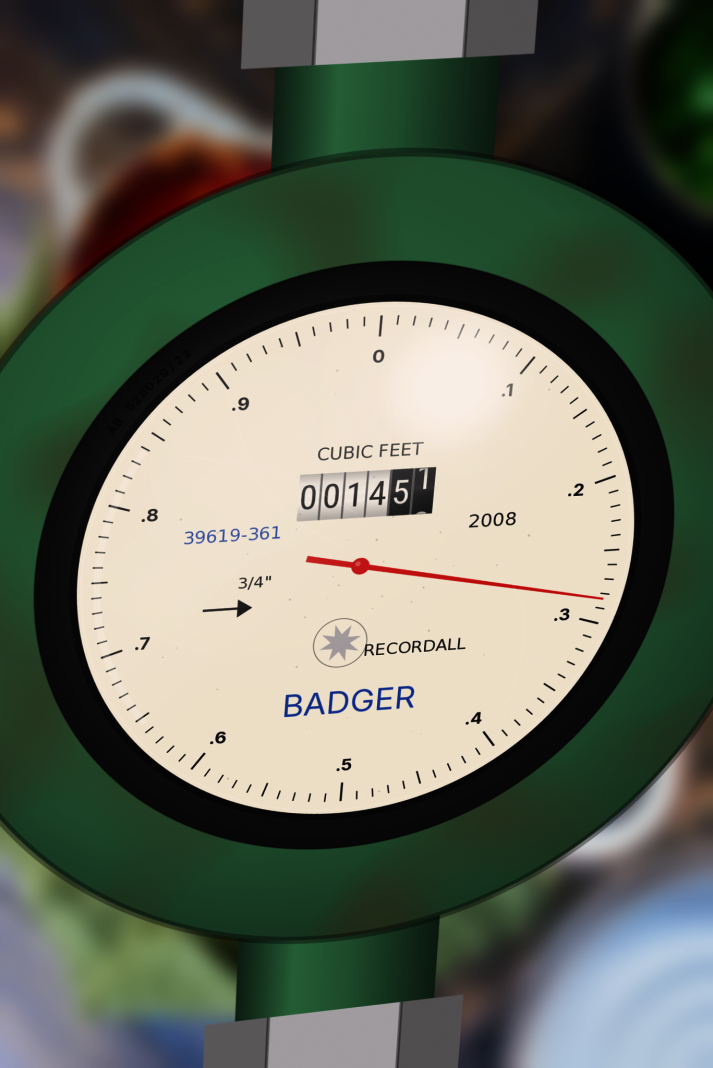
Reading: **1451.28** ft³
